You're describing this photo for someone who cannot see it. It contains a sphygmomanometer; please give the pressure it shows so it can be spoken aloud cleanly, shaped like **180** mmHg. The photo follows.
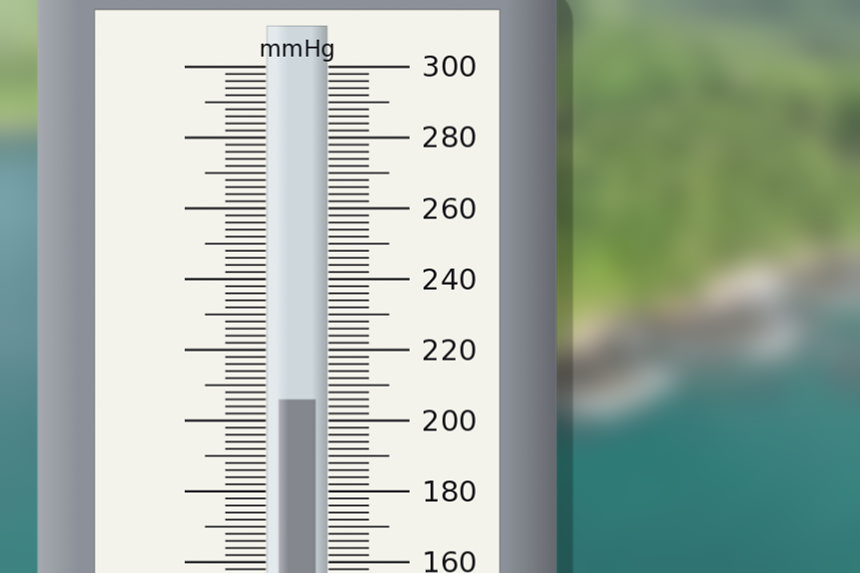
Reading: **206** mmHg
